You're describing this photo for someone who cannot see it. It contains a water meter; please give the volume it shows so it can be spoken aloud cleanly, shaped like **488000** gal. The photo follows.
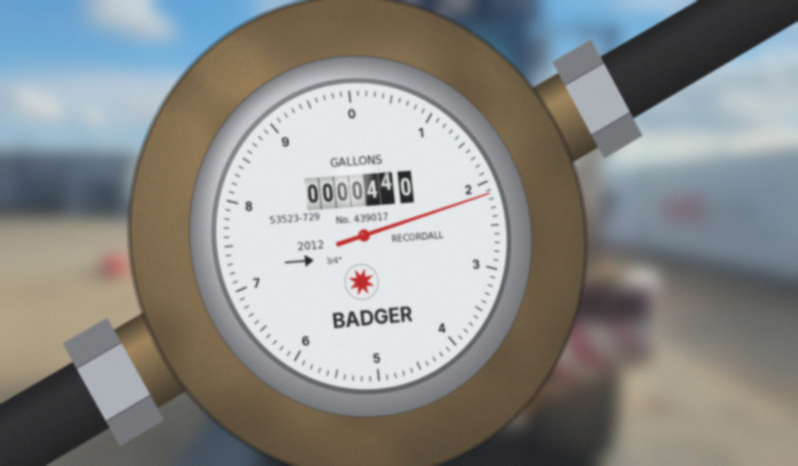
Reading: **442.1** gal
